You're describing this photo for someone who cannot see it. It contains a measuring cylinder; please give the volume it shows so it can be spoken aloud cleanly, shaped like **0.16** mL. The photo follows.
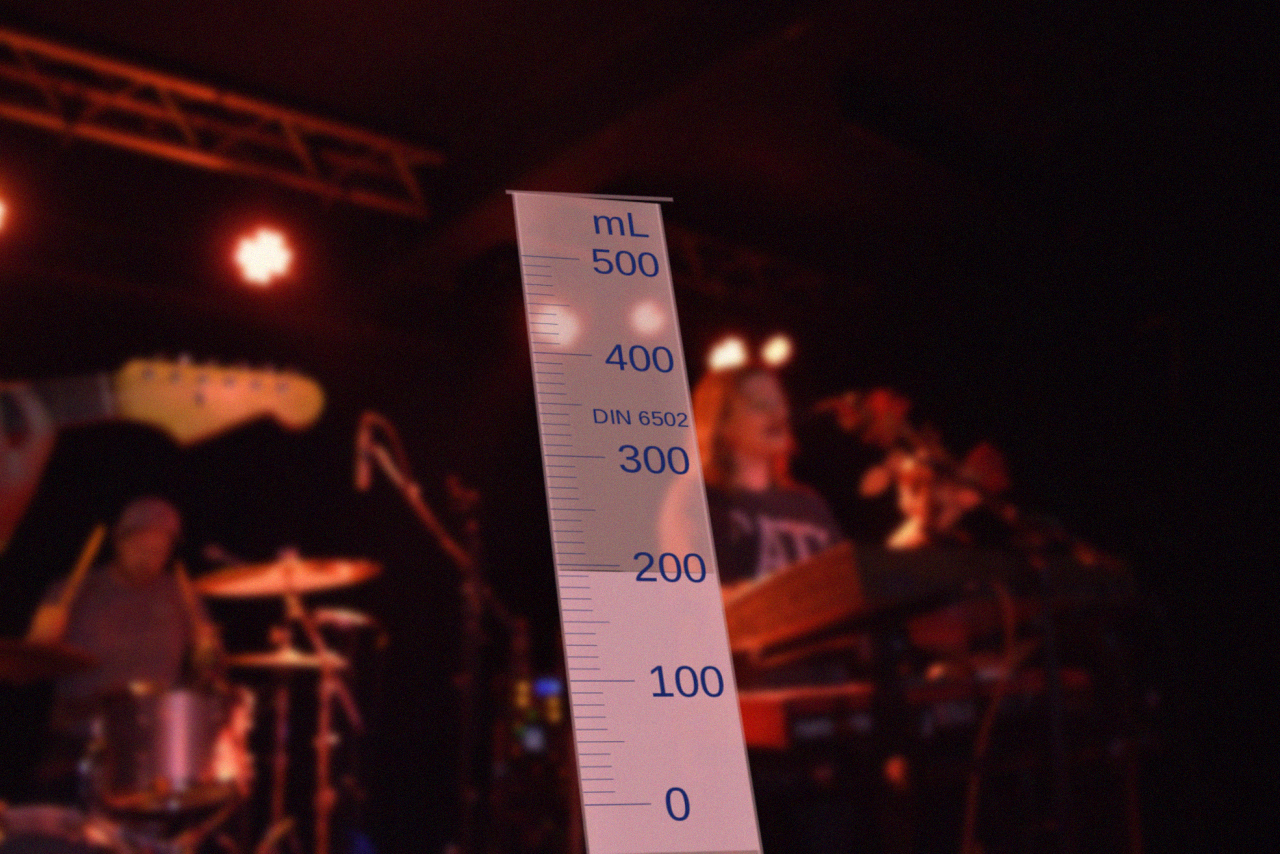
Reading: **195** mL
